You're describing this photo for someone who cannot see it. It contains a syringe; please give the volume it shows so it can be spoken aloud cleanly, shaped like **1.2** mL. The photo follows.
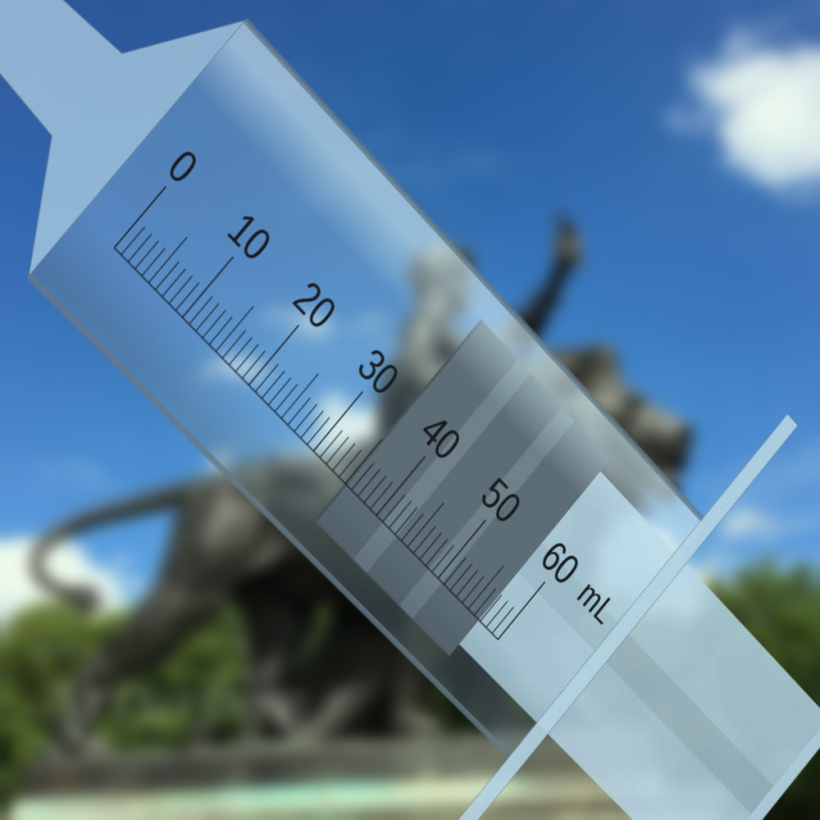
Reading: **35** mL
